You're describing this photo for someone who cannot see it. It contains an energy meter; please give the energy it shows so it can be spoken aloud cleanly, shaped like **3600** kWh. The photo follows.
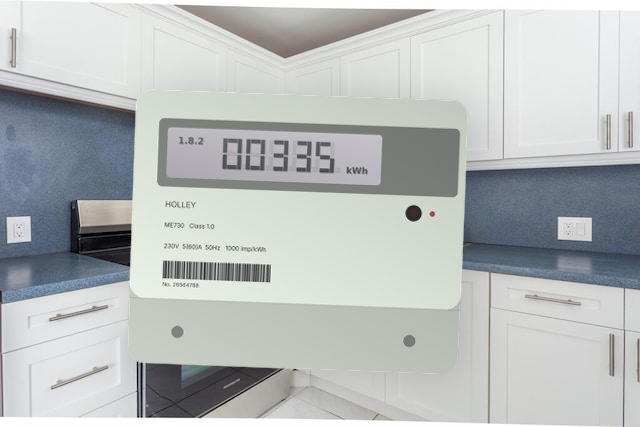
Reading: **335** kWh
